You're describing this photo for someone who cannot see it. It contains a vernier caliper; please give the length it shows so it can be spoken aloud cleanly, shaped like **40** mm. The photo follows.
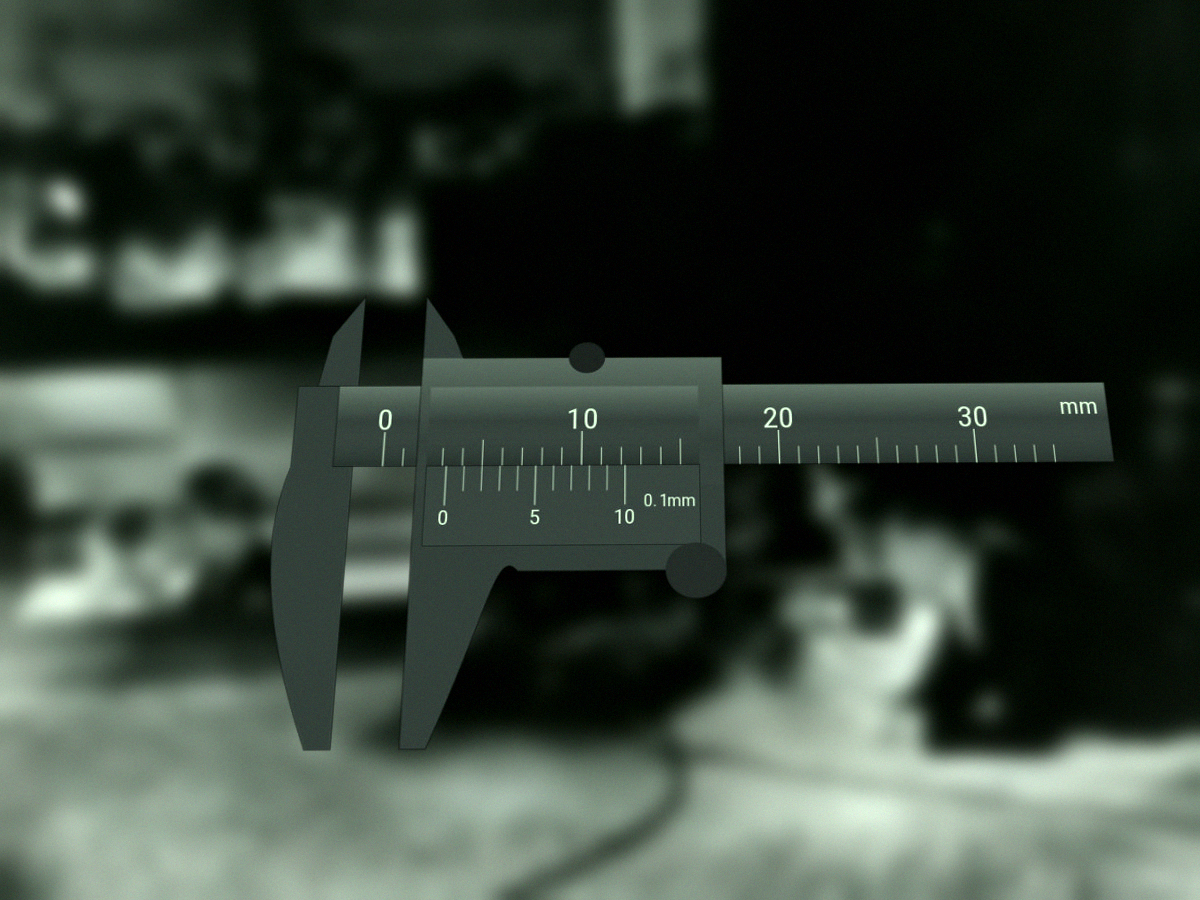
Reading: **3.2** mm
